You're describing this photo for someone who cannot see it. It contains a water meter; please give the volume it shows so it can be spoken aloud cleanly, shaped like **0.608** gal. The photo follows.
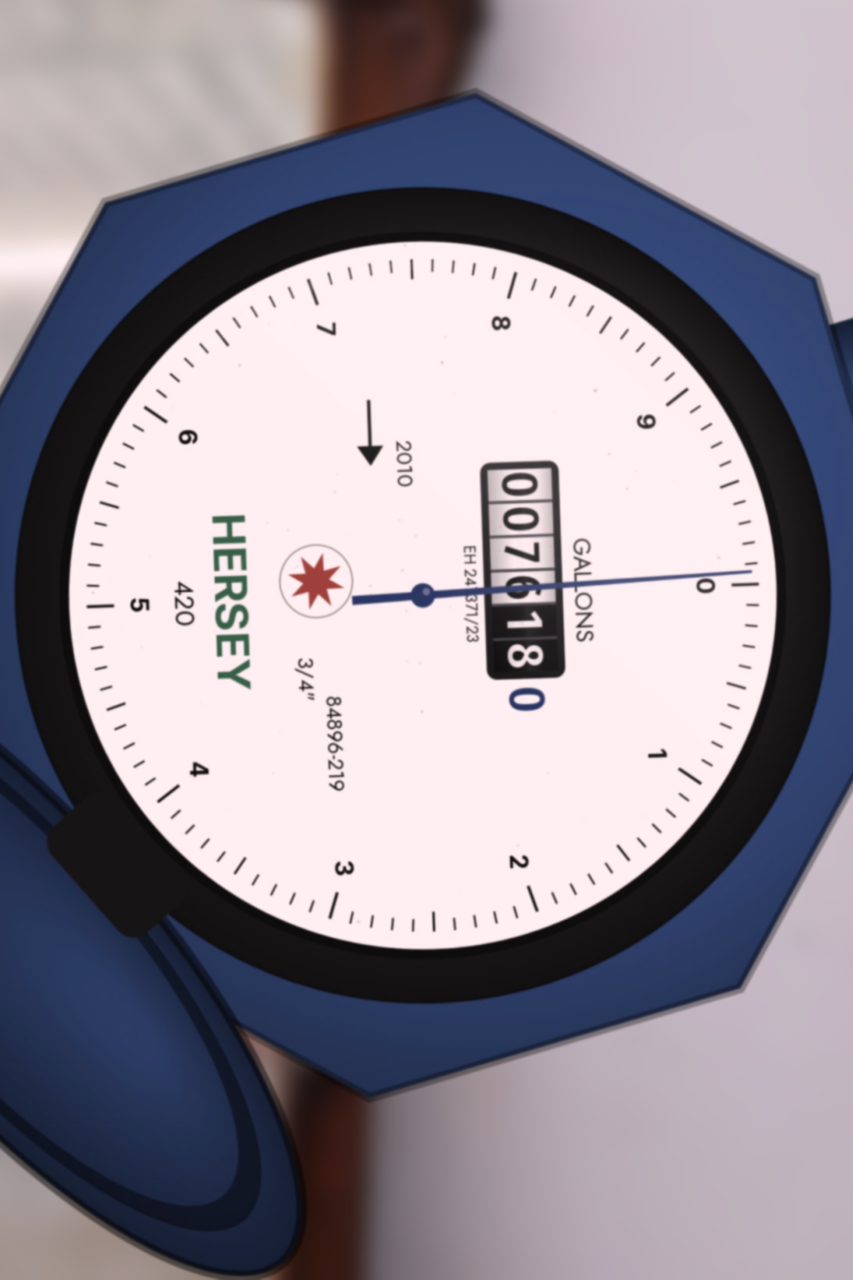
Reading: **76179.9** gal
